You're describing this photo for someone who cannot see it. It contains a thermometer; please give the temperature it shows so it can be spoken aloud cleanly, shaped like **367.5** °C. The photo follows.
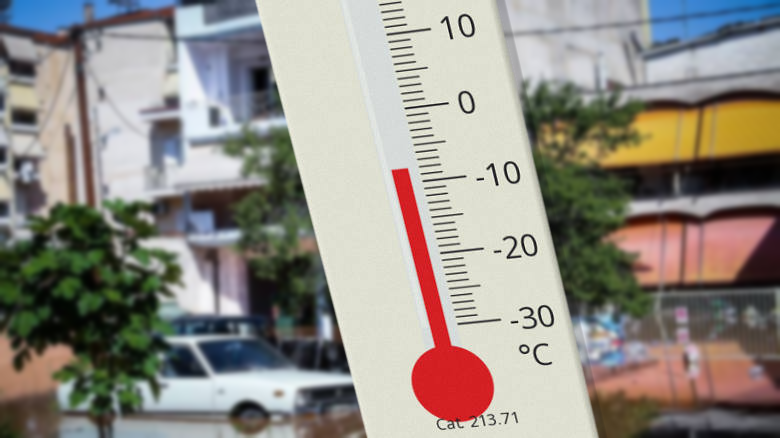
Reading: **-8** °C
